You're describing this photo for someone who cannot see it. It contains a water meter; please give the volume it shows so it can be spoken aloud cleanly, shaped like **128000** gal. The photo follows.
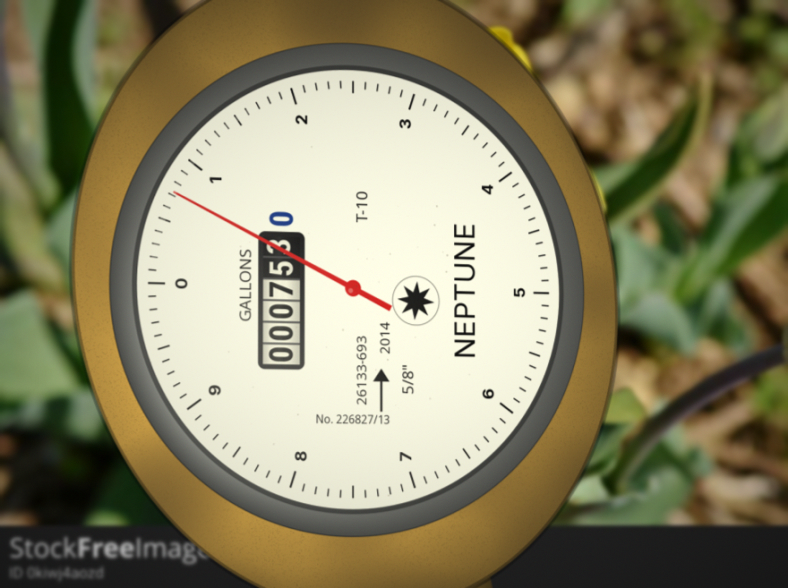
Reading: **7530.7** gal
